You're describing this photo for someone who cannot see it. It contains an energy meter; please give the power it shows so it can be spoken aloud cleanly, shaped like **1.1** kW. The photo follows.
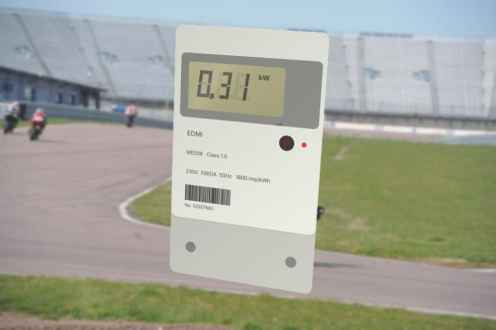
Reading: **0.31** kW
